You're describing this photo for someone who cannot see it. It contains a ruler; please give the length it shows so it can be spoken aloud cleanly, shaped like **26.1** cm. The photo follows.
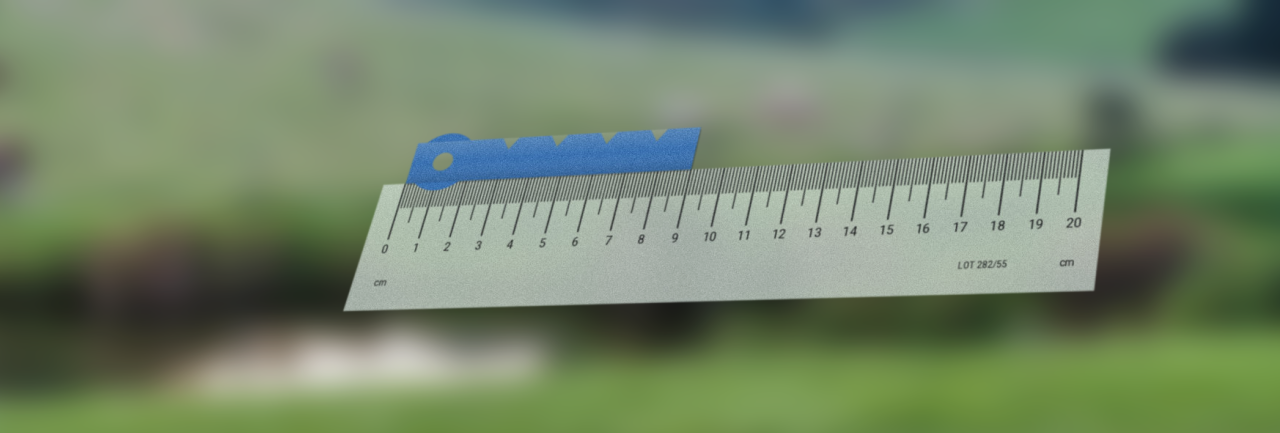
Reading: **9** cm
